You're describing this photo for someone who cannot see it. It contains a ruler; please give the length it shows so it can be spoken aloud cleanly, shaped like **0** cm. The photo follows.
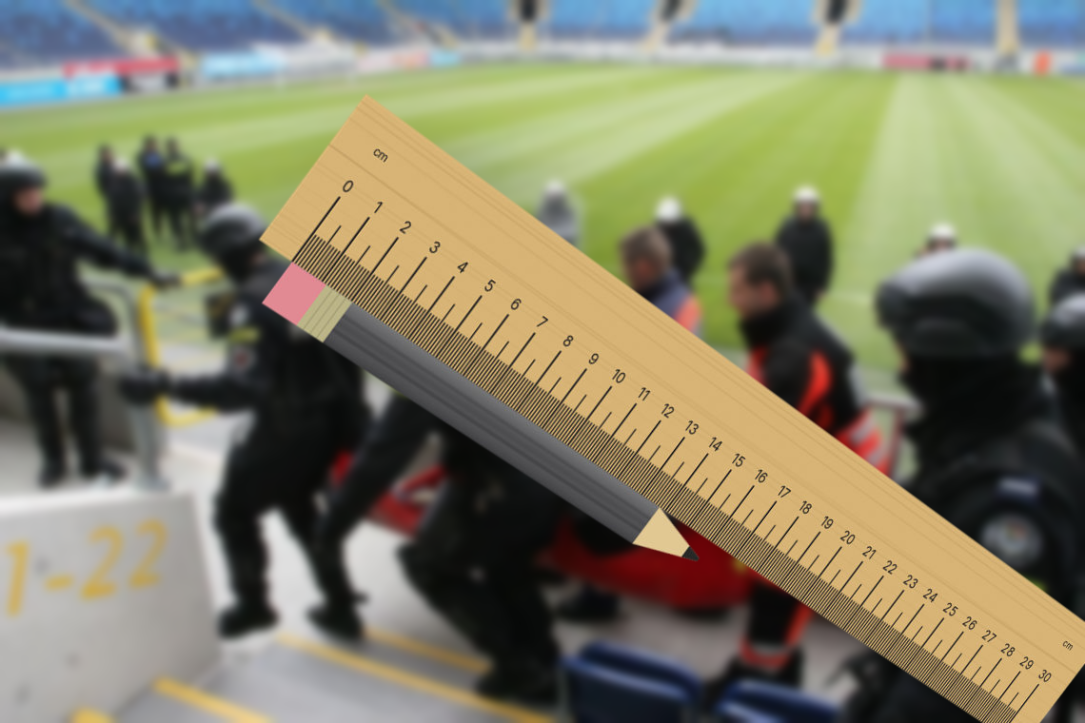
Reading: **16** cm
